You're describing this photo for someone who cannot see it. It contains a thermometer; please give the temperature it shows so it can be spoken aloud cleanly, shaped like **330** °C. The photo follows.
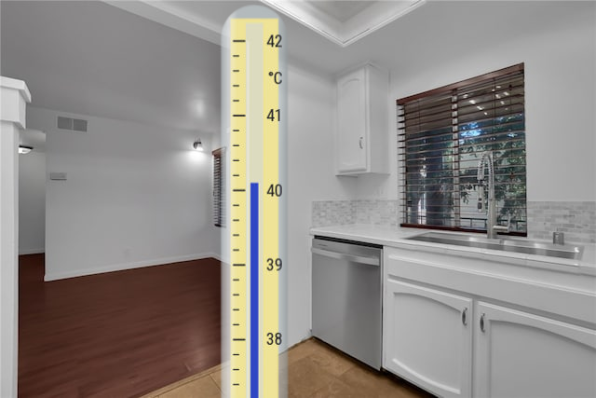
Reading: **40.1** °C
